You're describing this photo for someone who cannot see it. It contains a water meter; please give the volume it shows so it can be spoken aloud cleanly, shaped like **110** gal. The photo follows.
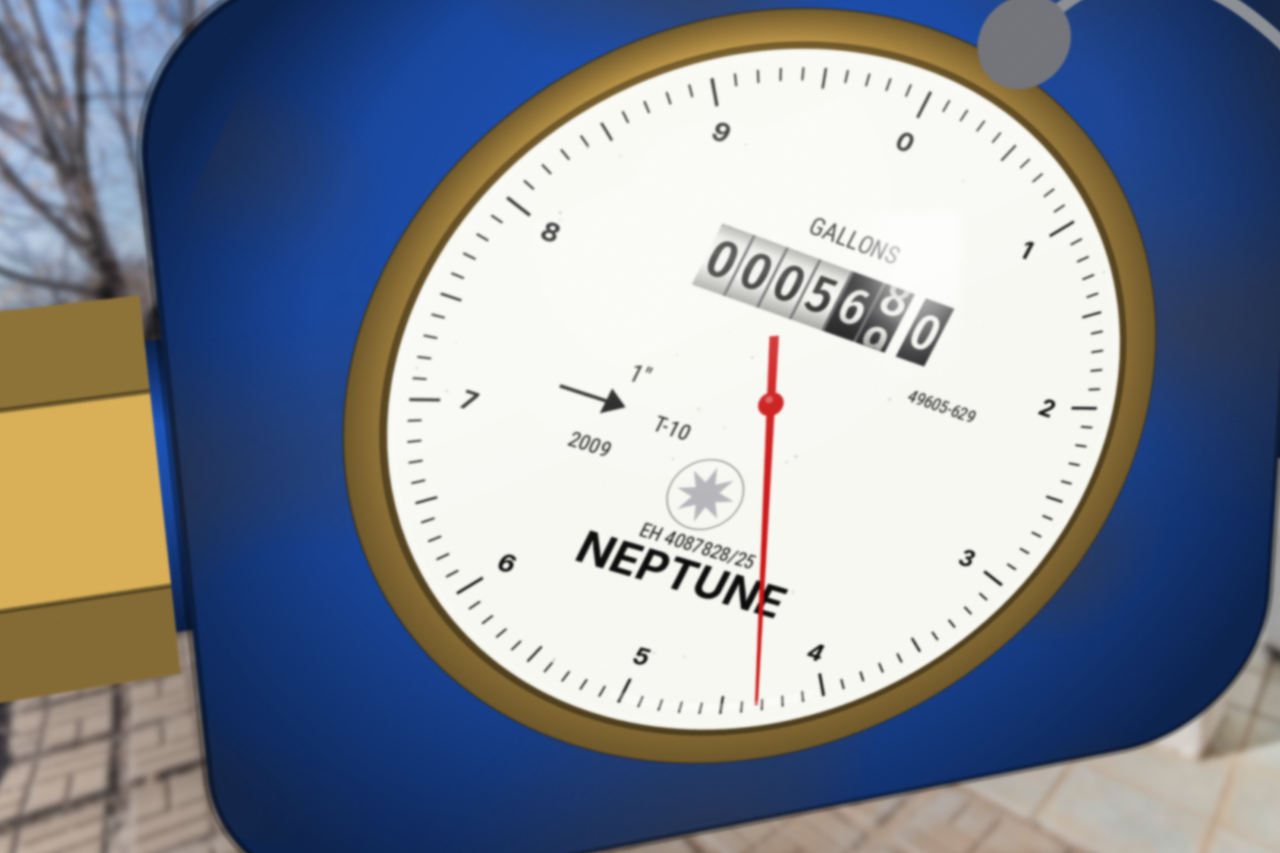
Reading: **5684.3** gal
